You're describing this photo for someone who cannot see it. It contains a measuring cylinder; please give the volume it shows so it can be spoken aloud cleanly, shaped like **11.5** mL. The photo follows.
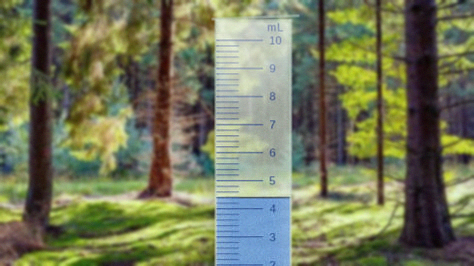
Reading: **4.4** mL
